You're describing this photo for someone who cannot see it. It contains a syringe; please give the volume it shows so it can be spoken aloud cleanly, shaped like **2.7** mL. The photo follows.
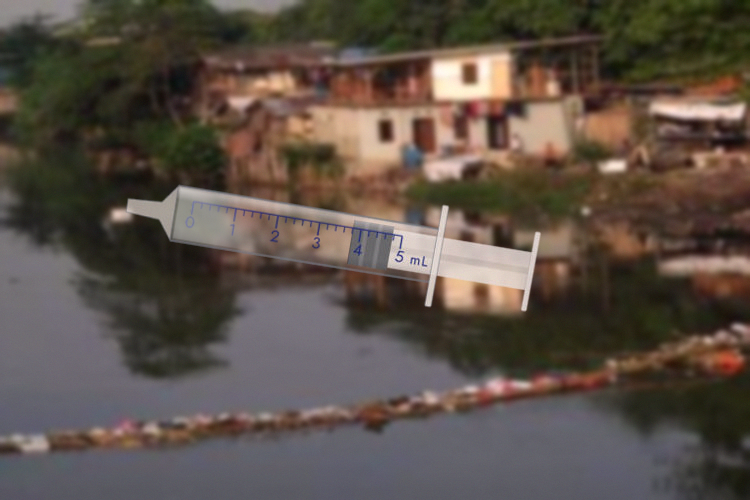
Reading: **3.8** mL
